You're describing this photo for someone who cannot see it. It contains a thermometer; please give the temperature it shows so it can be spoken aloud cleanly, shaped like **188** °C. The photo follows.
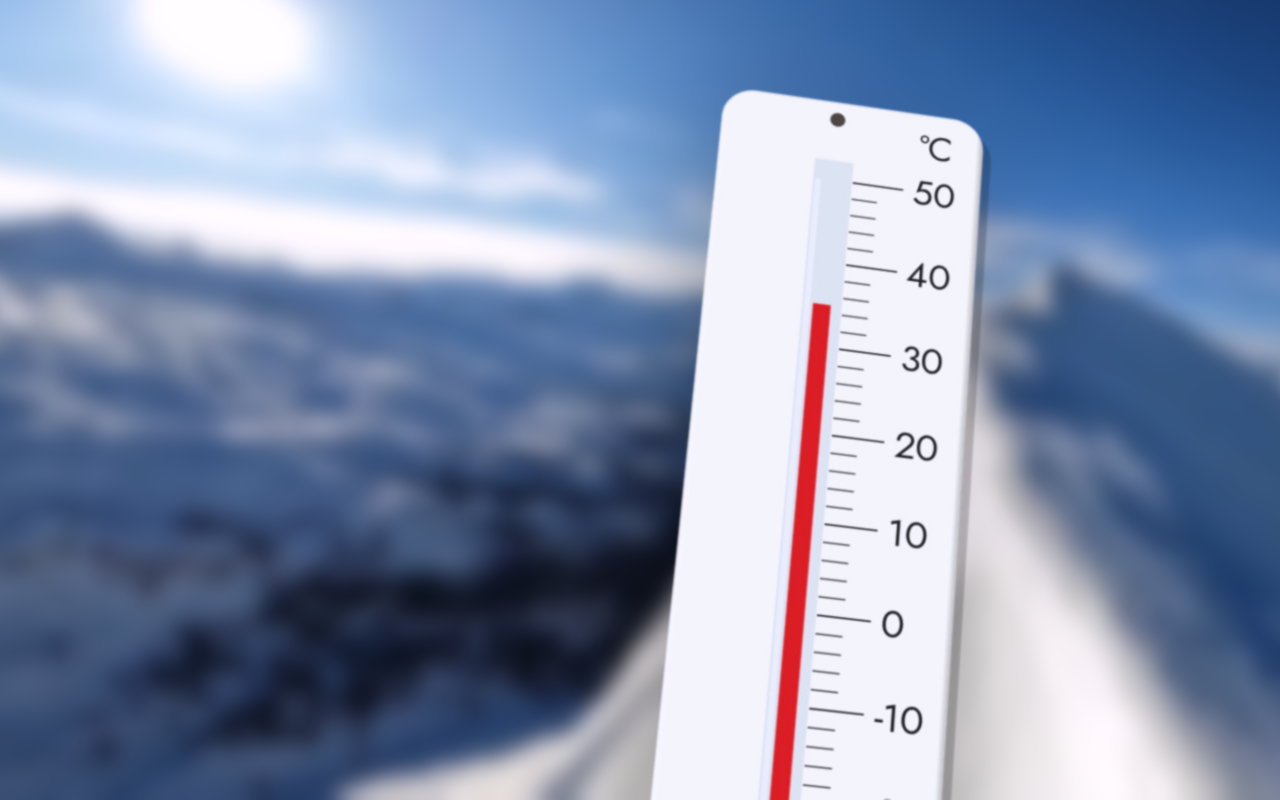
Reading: **35** °C
